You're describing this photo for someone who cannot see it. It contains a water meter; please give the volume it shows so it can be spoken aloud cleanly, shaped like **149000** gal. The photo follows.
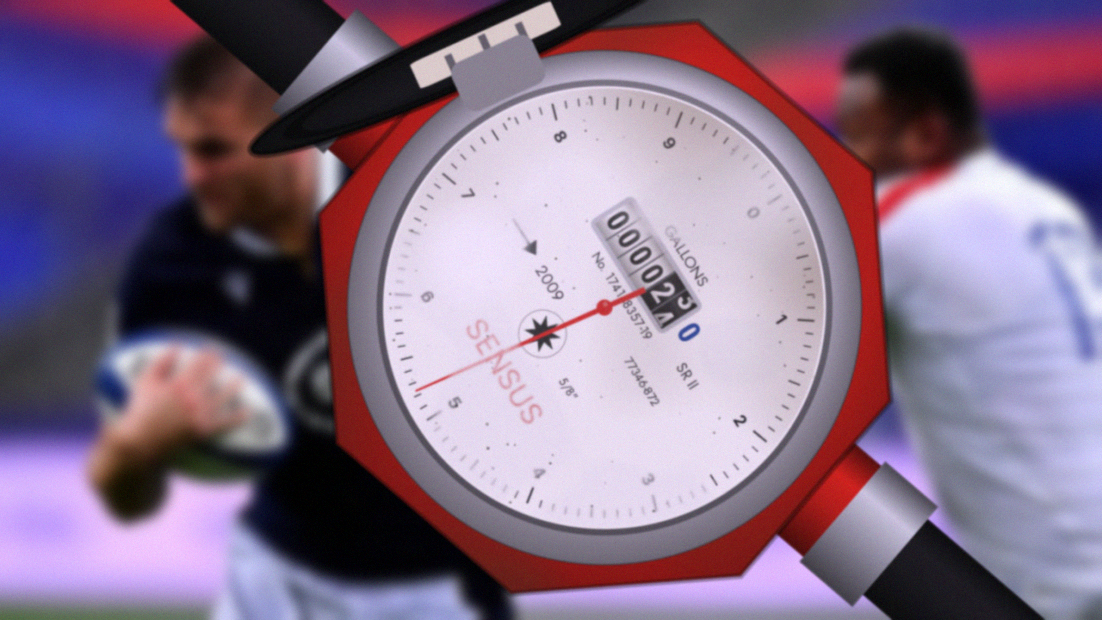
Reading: **235.2** gal
